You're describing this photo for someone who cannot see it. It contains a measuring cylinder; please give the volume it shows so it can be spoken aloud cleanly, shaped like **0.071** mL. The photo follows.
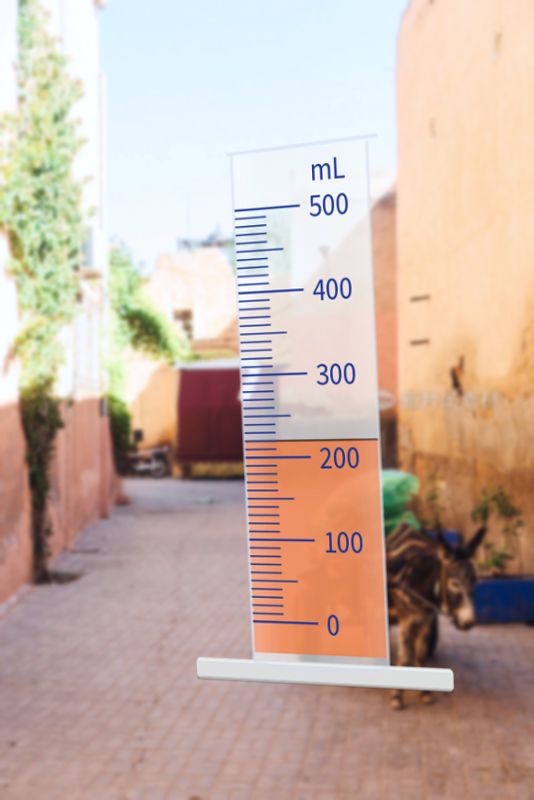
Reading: **220** mL
